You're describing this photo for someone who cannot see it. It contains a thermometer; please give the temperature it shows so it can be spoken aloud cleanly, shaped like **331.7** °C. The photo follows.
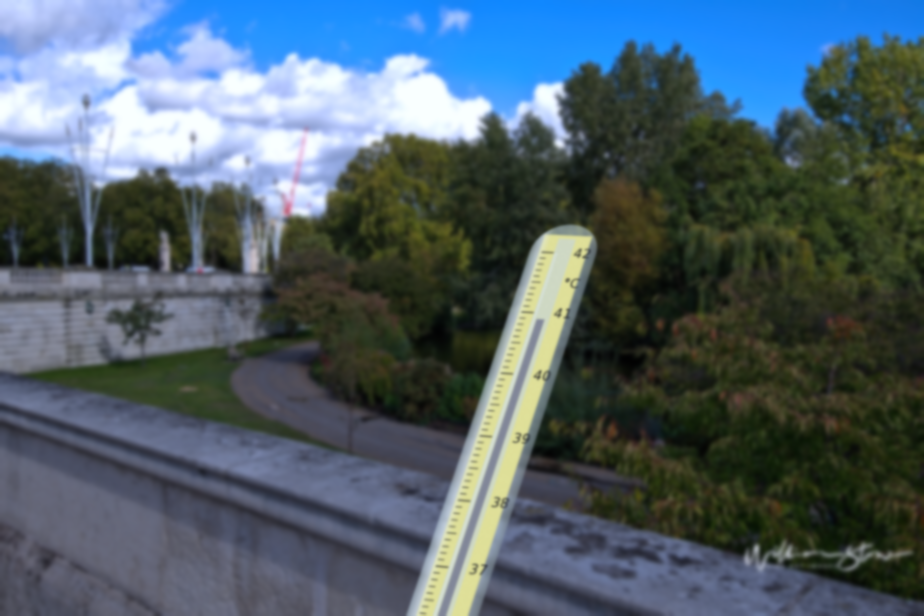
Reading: **40.9** °C
